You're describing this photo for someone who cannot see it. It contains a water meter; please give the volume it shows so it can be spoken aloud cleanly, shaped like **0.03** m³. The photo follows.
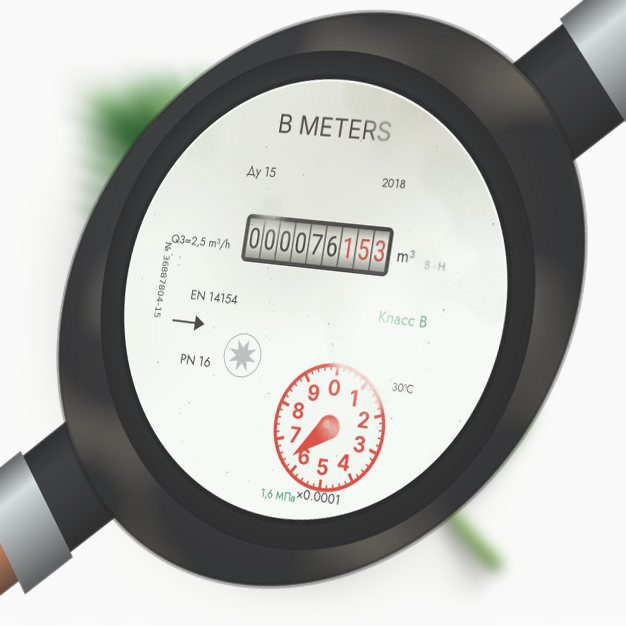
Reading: **76.1536** m³
